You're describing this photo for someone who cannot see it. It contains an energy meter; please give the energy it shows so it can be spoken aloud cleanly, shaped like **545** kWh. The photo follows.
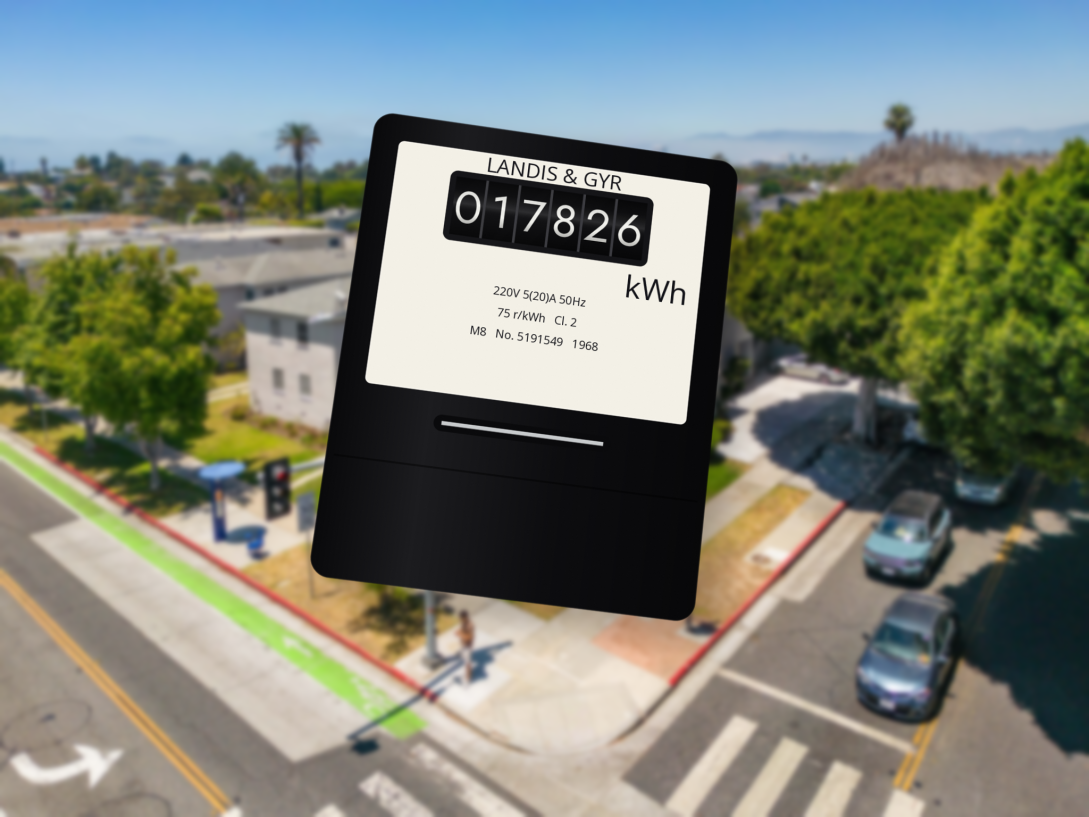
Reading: **17826** kWh
